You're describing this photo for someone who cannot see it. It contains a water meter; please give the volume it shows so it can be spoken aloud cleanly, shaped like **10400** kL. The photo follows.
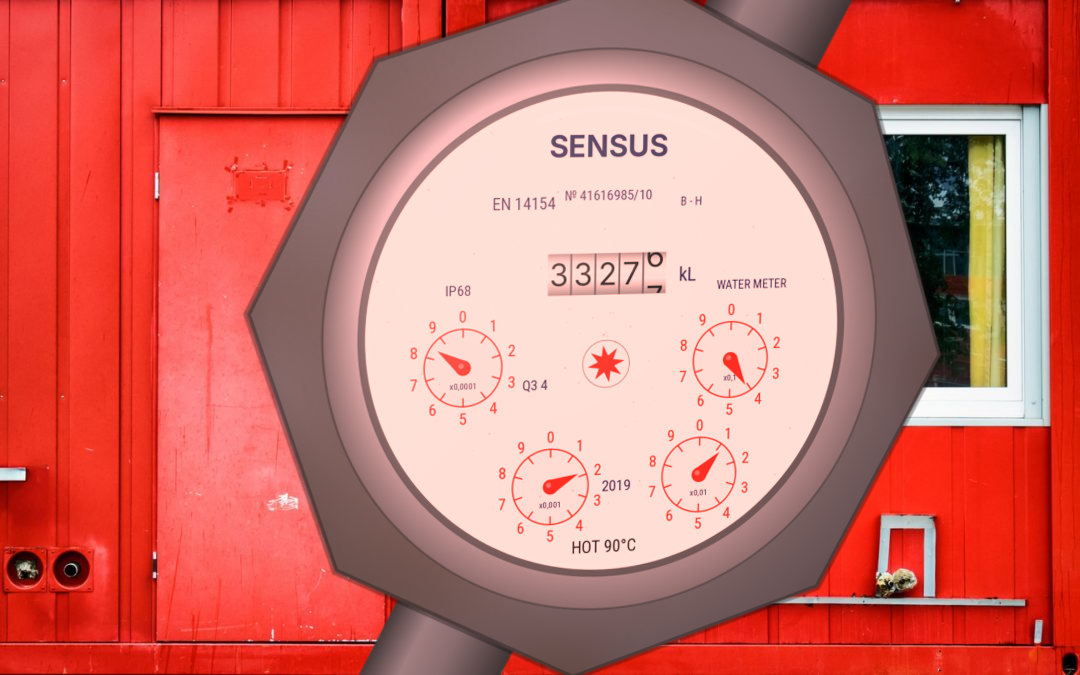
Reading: **33276.4118** kL
